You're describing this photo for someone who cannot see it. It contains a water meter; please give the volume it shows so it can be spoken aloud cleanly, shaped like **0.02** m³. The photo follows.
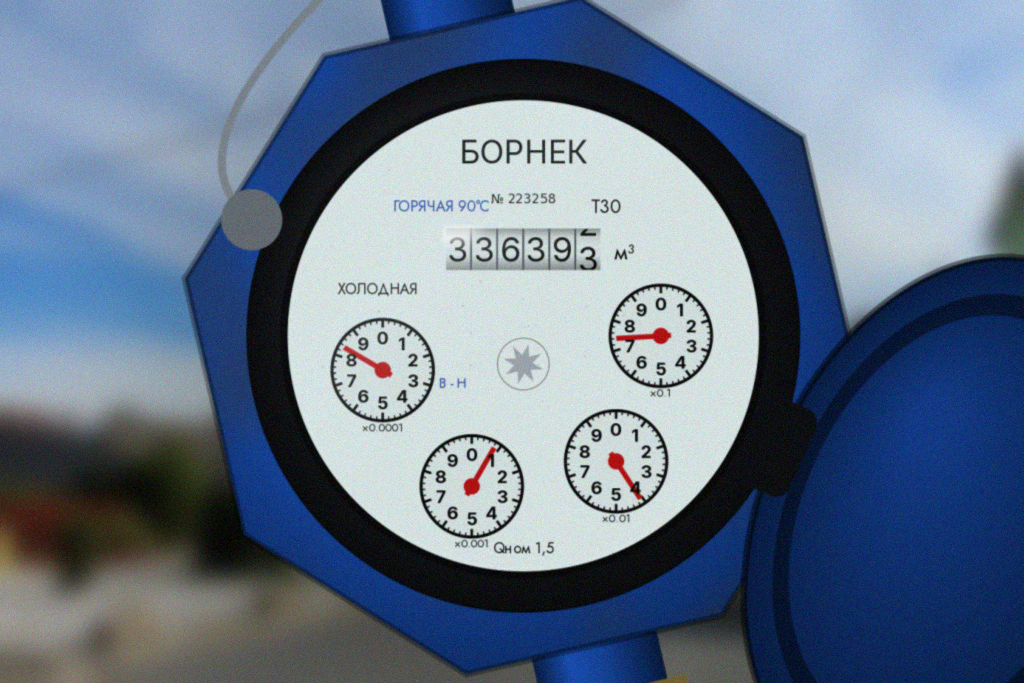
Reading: **336392.7408** m³
